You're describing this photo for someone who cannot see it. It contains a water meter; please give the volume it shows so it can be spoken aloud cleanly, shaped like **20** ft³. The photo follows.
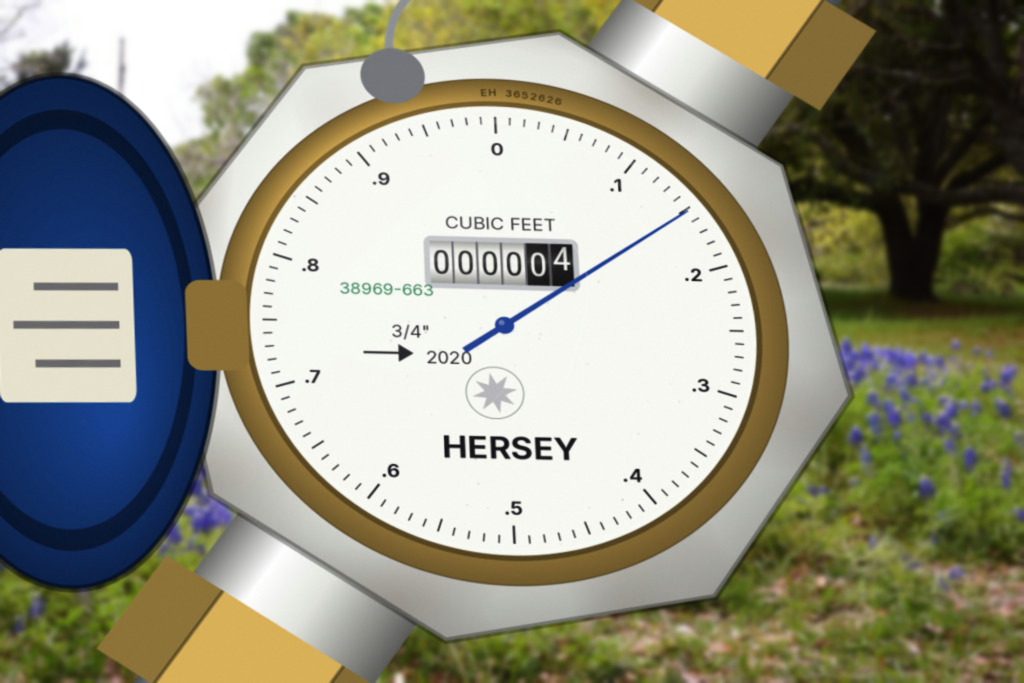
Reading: **4.15** ft³
